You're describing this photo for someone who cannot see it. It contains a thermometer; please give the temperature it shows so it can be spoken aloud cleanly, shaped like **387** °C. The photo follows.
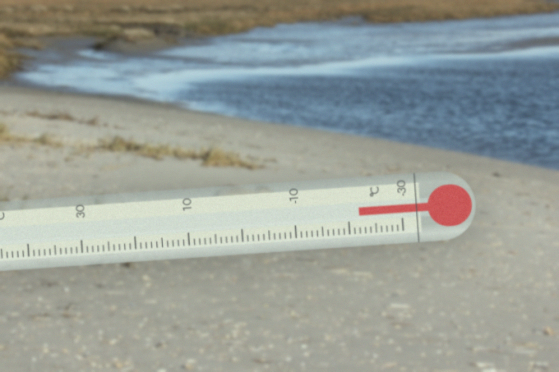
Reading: **-22** °C
